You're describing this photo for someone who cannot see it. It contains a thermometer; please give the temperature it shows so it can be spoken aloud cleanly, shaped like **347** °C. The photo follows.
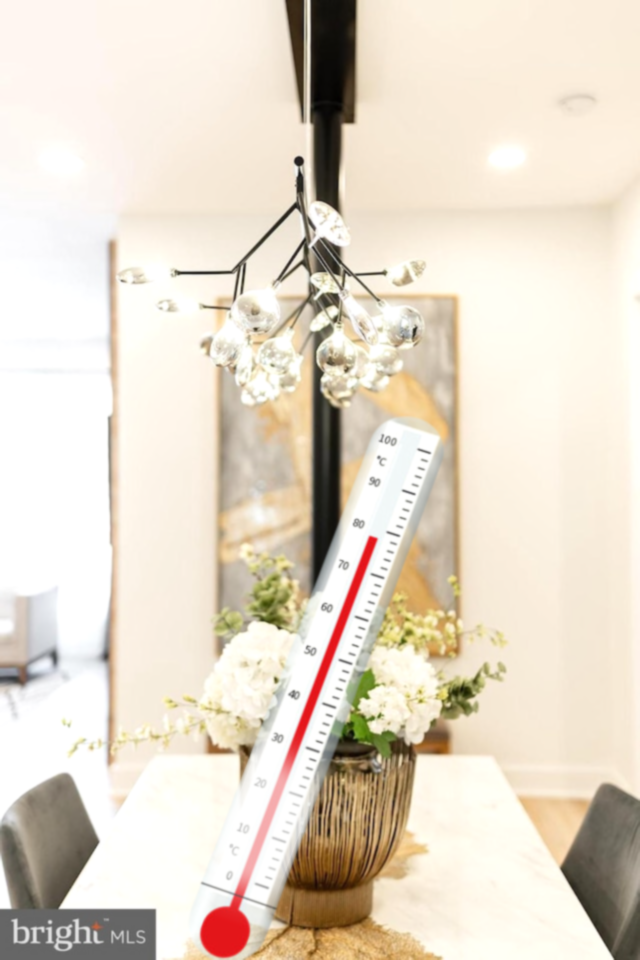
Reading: **78** °C
